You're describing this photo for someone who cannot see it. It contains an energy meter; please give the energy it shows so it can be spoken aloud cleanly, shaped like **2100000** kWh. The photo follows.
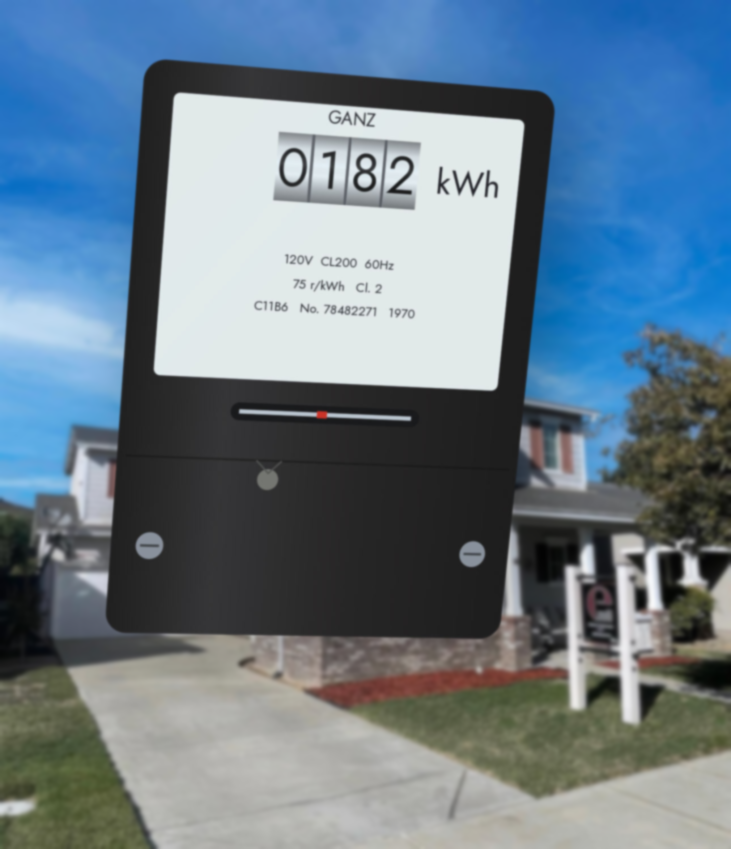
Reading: **182** kWh
